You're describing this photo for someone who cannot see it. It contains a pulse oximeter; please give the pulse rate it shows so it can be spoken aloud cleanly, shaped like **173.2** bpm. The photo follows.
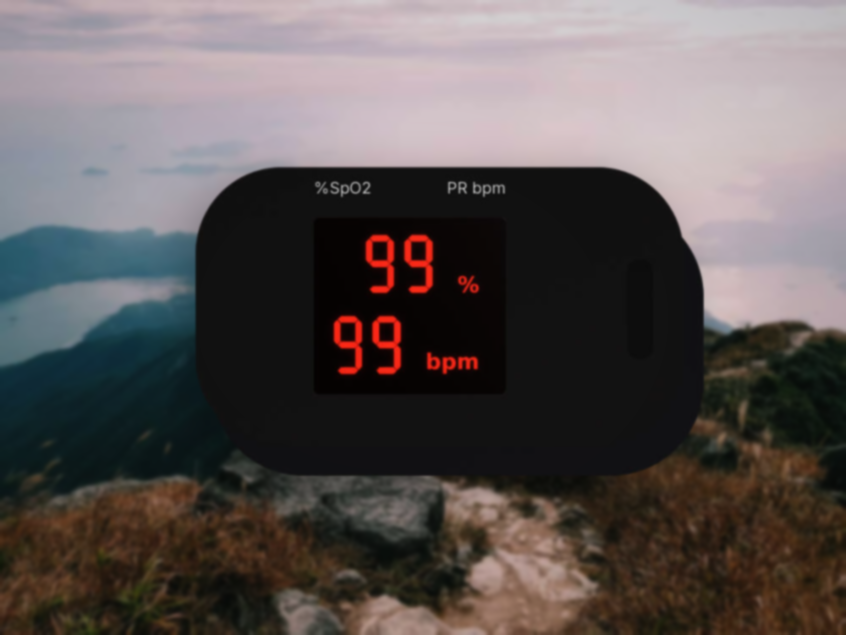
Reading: **99** bpm
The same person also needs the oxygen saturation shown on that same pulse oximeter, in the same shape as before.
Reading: **99** %
